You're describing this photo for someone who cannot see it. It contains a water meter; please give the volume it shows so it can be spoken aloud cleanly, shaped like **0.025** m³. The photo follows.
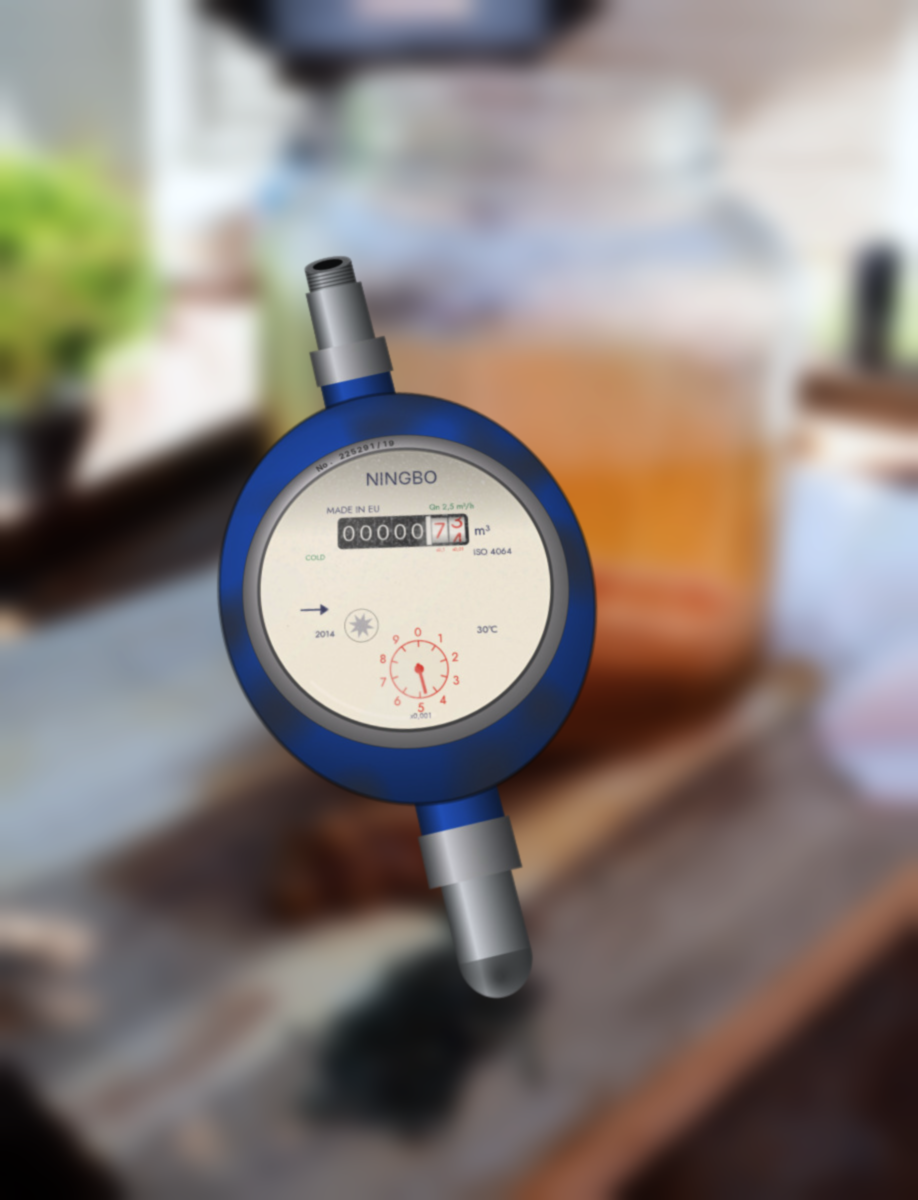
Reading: **0.734** m³
